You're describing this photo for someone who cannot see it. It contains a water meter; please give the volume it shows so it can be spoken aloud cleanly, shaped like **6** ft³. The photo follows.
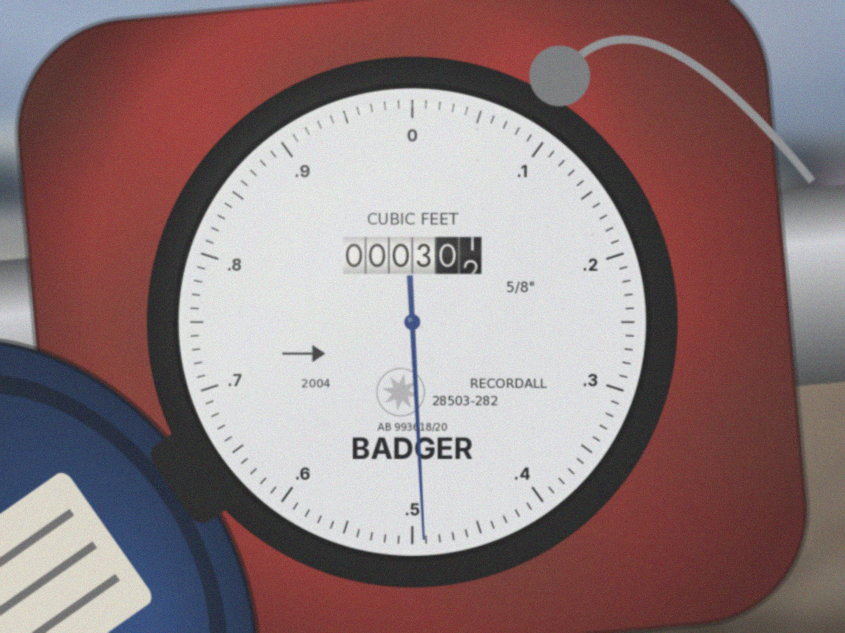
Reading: **301.49** ft³
